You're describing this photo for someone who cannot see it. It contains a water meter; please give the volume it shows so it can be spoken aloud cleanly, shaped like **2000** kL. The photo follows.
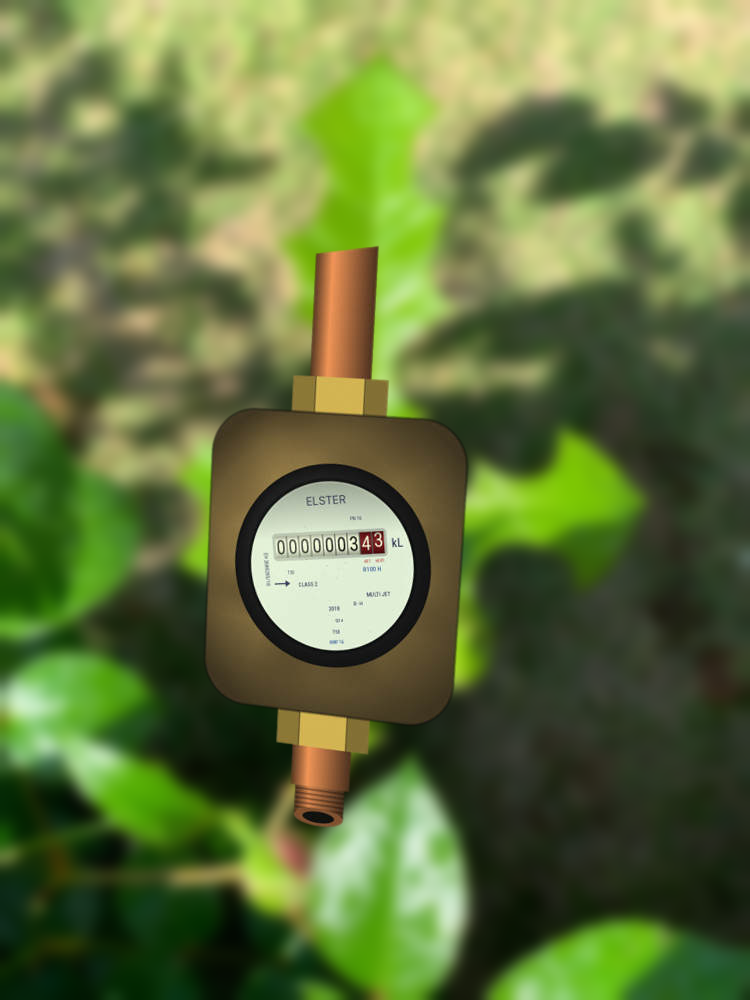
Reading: **3.43** kL
